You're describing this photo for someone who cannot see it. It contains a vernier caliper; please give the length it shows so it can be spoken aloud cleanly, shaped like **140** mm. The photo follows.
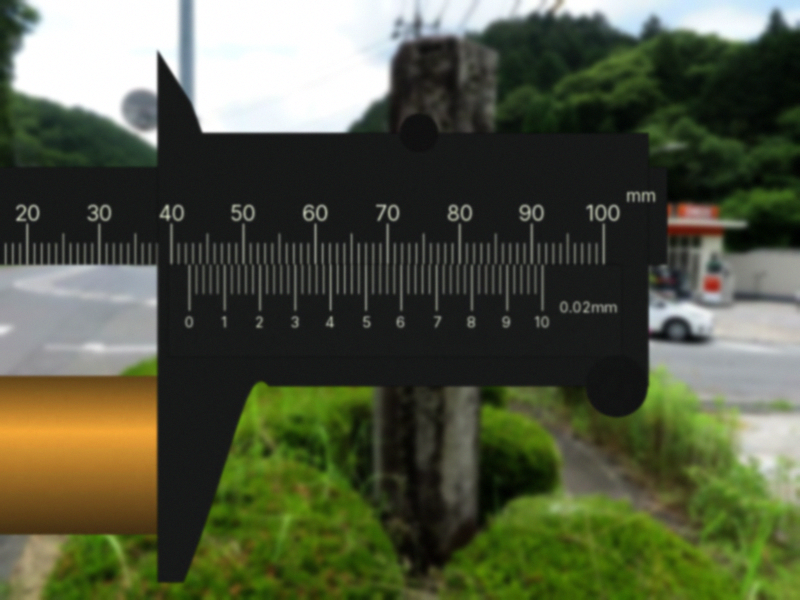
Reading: **42.5** mm
